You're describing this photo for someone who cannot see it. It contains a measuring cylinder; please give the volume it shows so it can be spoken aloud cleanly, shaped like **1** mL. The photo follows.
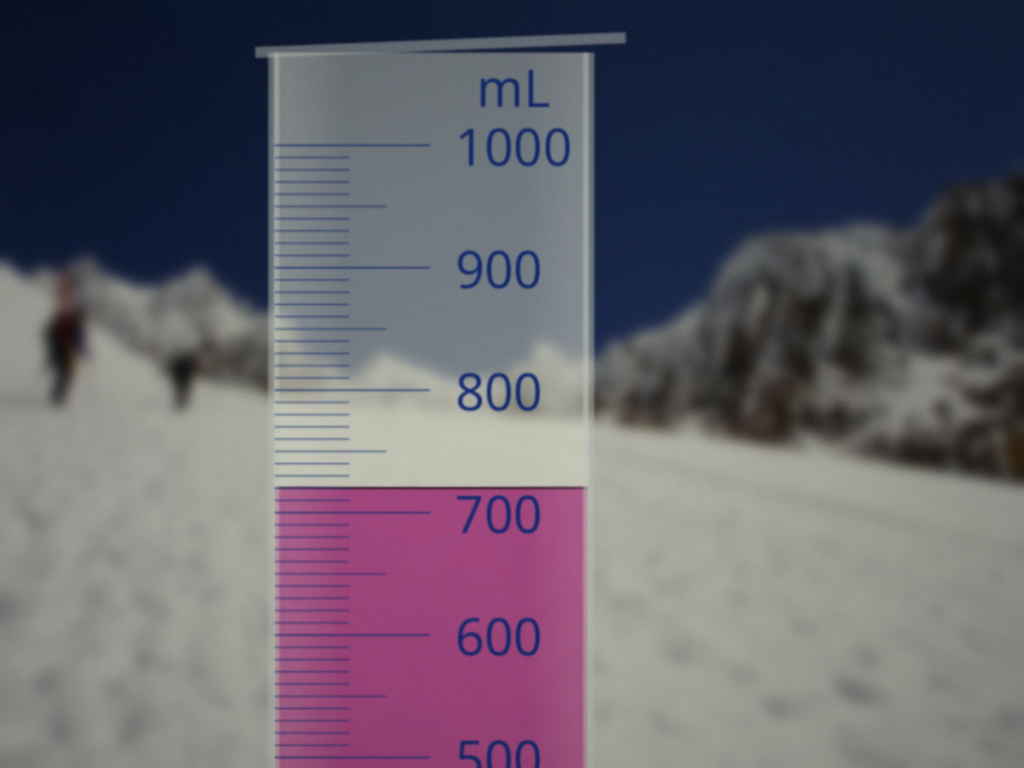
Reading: **720** mL
